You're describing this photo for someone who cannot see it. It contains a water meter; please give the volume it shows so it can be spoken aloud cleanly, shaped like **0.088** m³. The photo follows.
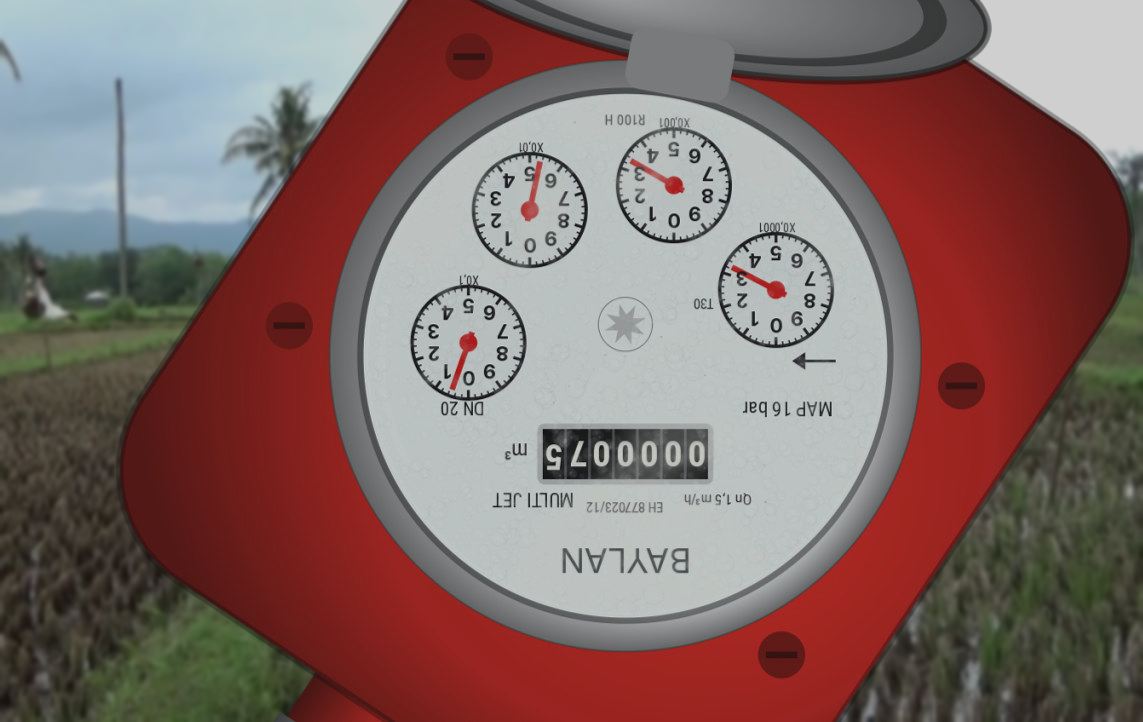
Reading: **75.0533** m³
